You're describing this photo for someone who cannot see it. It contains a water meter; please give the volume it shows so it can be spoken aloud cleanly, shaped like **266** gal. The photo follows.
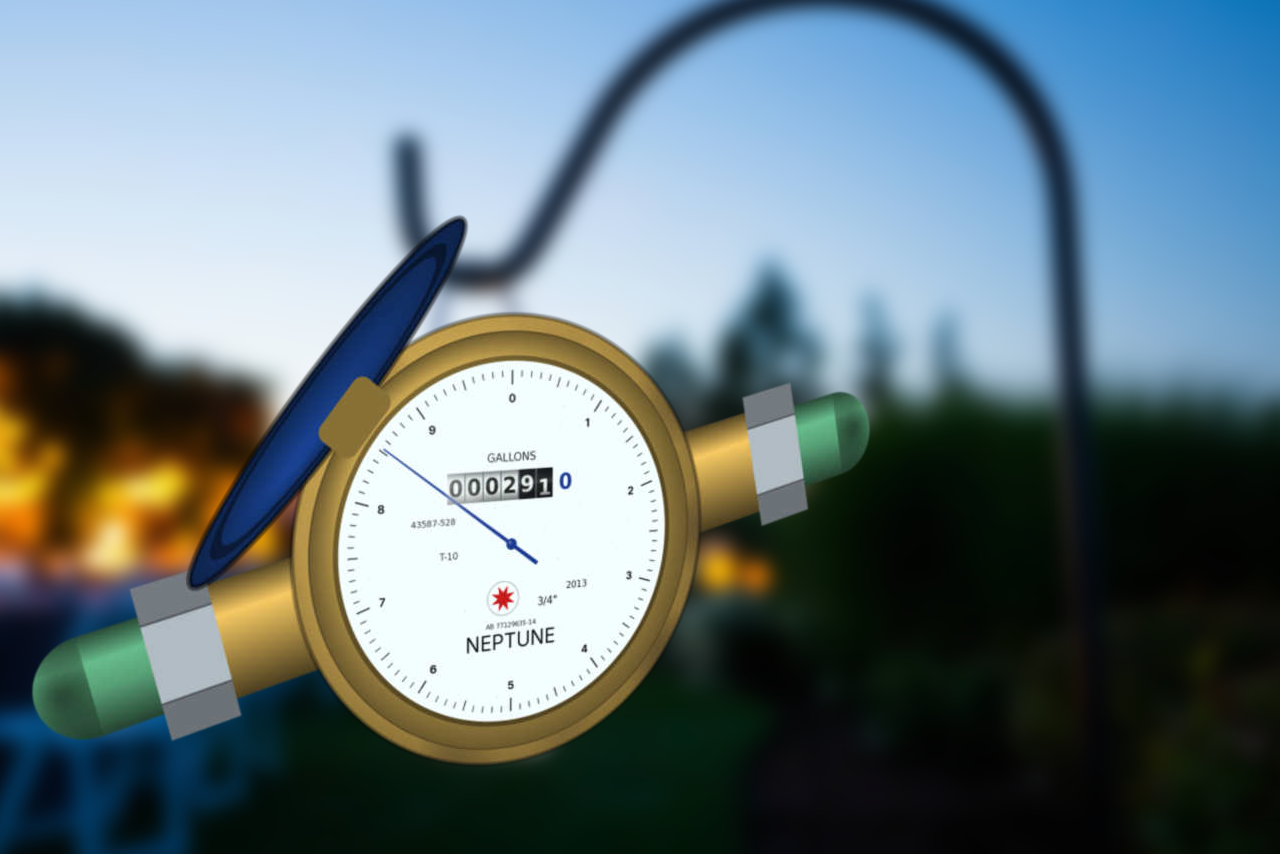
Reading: **2908.5** gal
